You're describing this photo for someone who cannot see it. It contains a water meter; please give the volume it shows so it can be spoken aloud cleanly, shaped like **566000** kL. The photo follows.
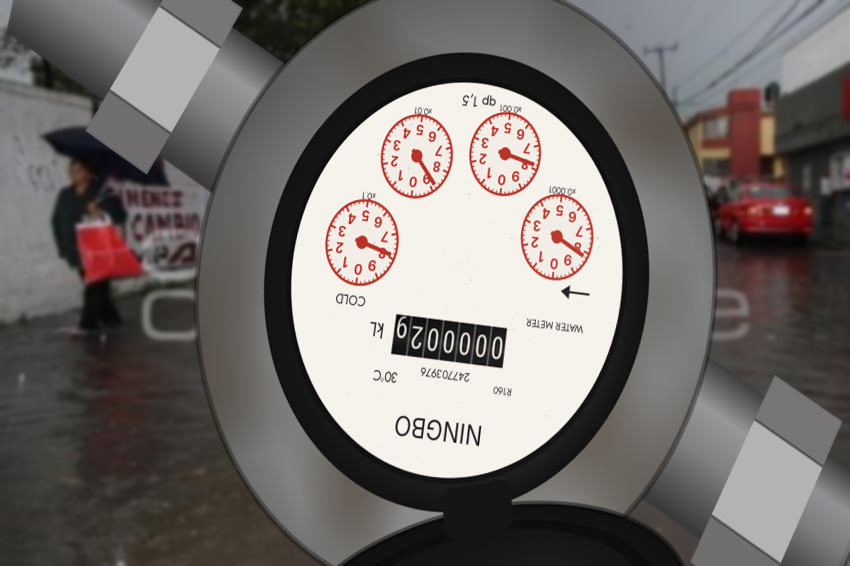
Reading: **28.7878** kL
